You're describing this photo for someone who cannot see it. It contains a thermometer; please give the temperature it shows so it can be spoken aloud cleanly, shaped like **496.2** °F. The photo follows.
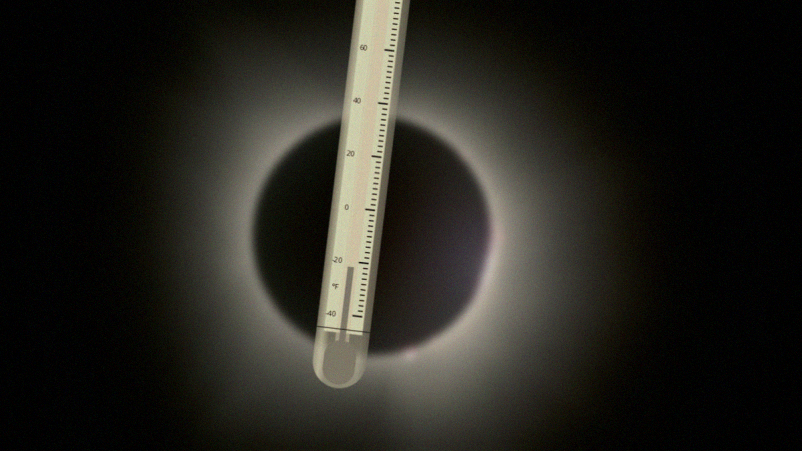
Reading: **-22** °F
